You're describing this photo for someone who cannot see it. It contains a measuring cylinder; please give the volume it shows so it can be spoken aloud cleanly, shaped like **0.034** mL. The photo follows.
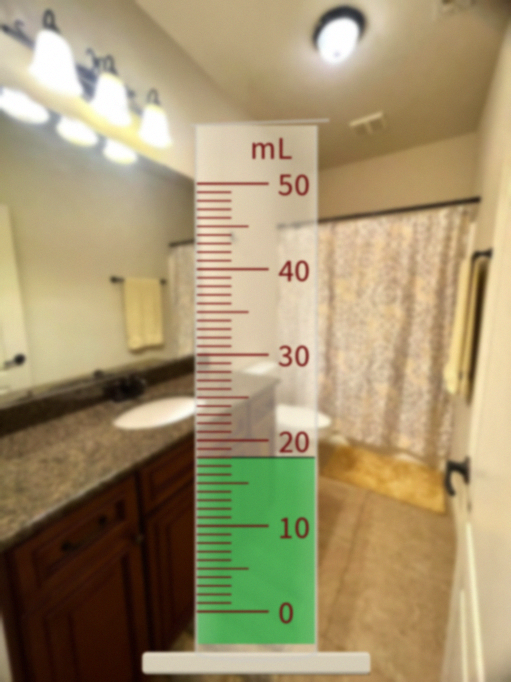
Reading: **18** mL
